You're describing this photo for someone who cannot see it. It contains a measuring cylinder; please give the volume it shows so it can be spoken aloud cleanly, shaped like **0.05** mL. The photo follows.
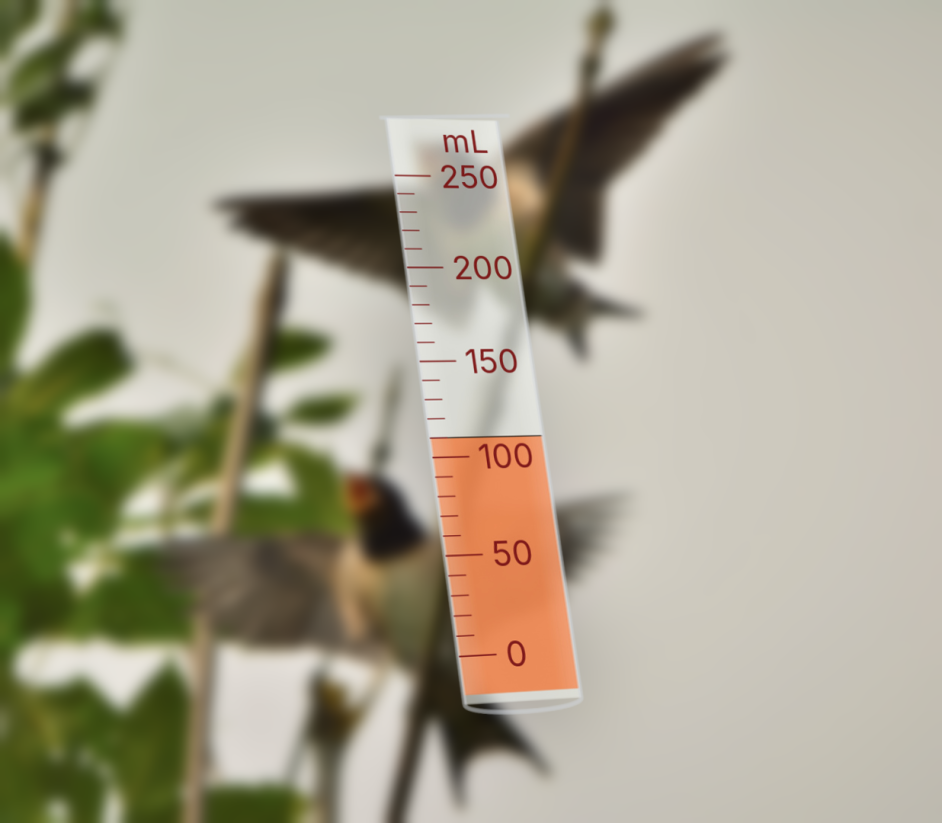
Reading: **110** mL
